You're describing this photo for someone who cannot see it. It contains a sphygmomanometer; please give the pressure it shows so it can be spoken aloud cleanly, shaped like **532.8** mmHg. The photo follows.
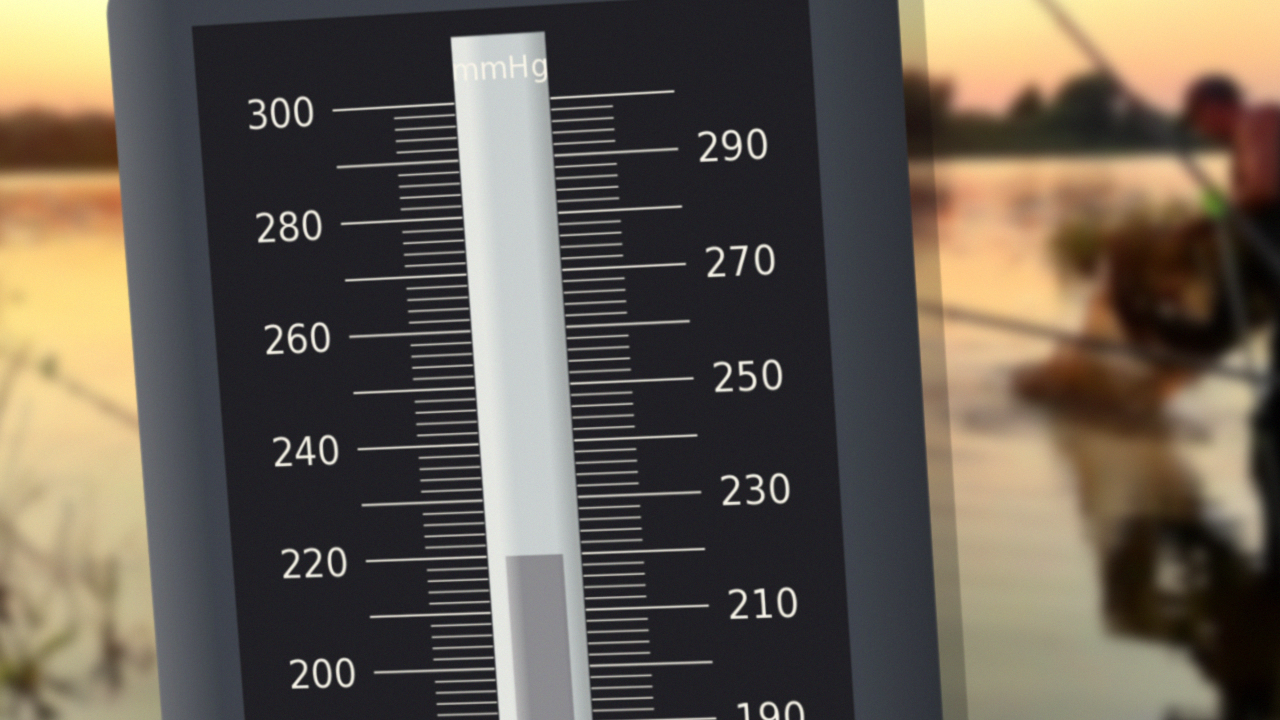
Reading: **220** mmHg
